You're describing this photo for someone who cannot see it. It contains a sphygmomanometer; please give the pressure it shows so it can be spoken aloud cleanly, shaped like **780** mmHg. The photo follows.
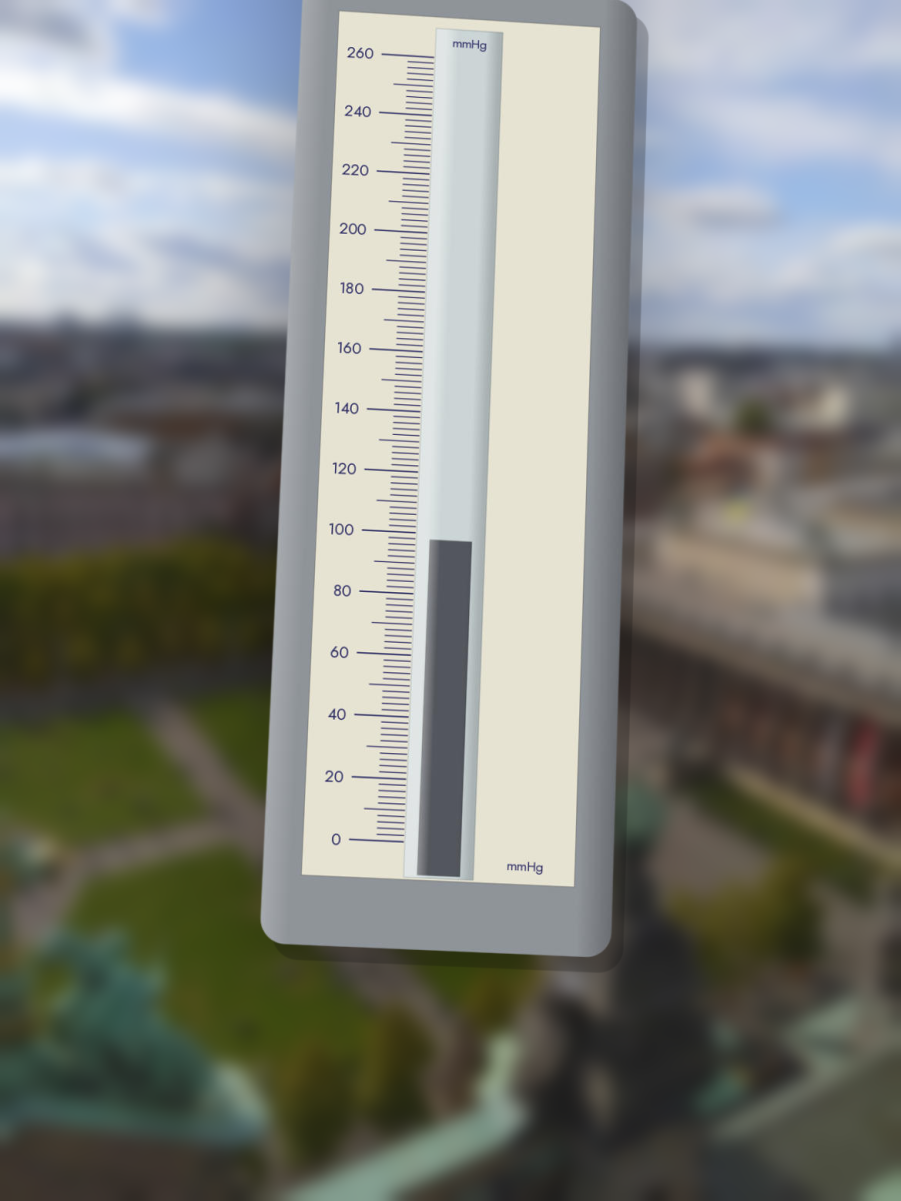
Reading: **98** mmHg
